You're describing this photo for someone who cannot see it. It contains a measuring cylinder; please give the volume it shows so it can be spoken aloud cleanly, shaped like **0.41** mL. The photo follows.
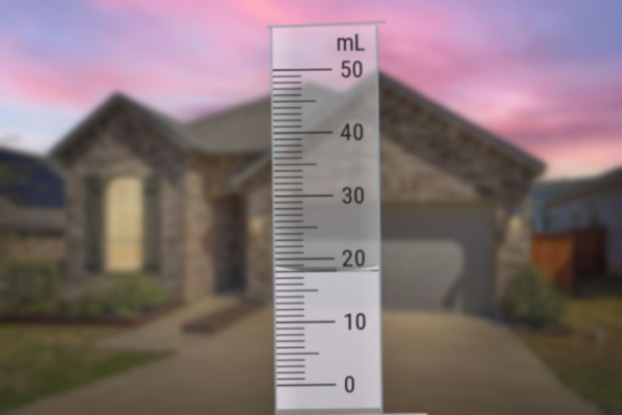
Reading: **18** mL
